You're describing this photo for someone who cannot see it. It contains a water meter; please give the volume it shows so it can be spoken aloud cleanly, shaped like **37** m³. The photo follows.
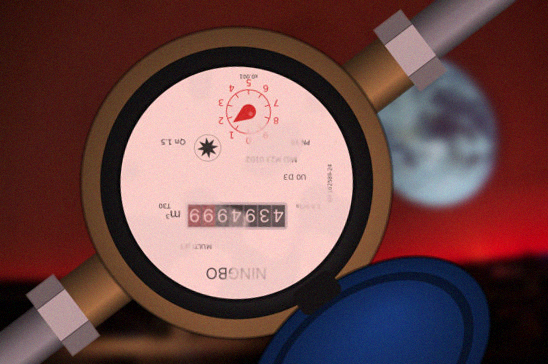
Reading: **43949.991** m³
